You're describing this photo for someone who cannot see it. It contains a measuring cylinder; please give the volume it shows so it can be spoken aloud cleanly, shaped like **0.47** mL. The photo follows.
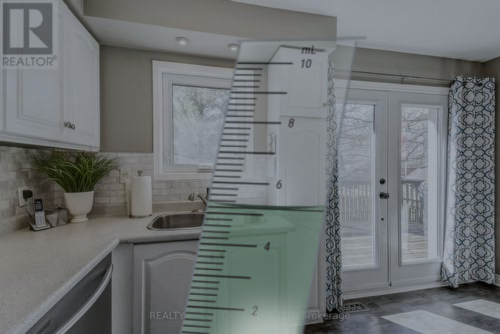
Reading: **5.2** mL
